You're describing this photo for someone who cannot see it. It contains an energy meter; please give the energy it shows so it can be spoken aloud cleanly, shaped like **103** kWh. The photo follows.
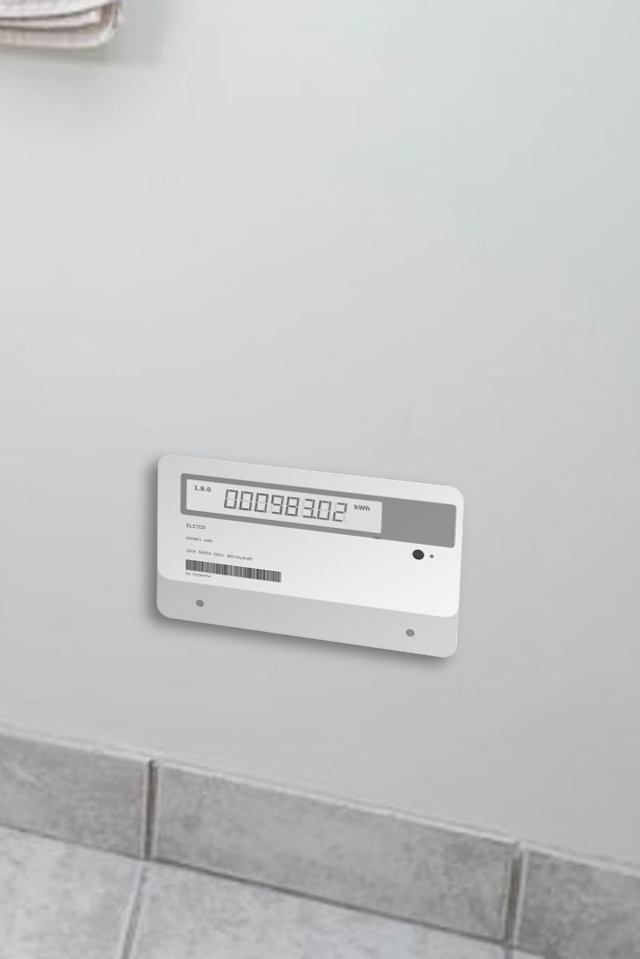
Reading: **983.02** kWh
